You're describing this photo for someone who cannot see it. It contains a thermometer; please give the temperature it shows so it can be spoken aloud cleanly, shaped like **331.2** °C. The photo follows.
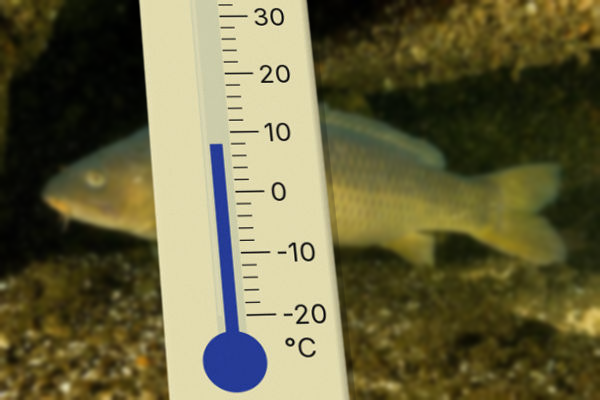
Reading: **8** °C
